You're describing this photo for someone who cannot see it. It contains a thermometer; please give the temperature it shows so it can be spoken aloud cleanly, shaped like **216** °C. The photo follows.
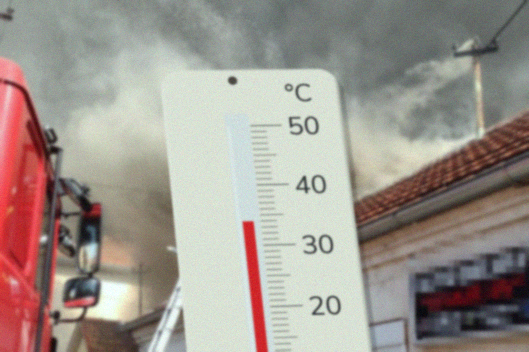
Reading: **34** °C
